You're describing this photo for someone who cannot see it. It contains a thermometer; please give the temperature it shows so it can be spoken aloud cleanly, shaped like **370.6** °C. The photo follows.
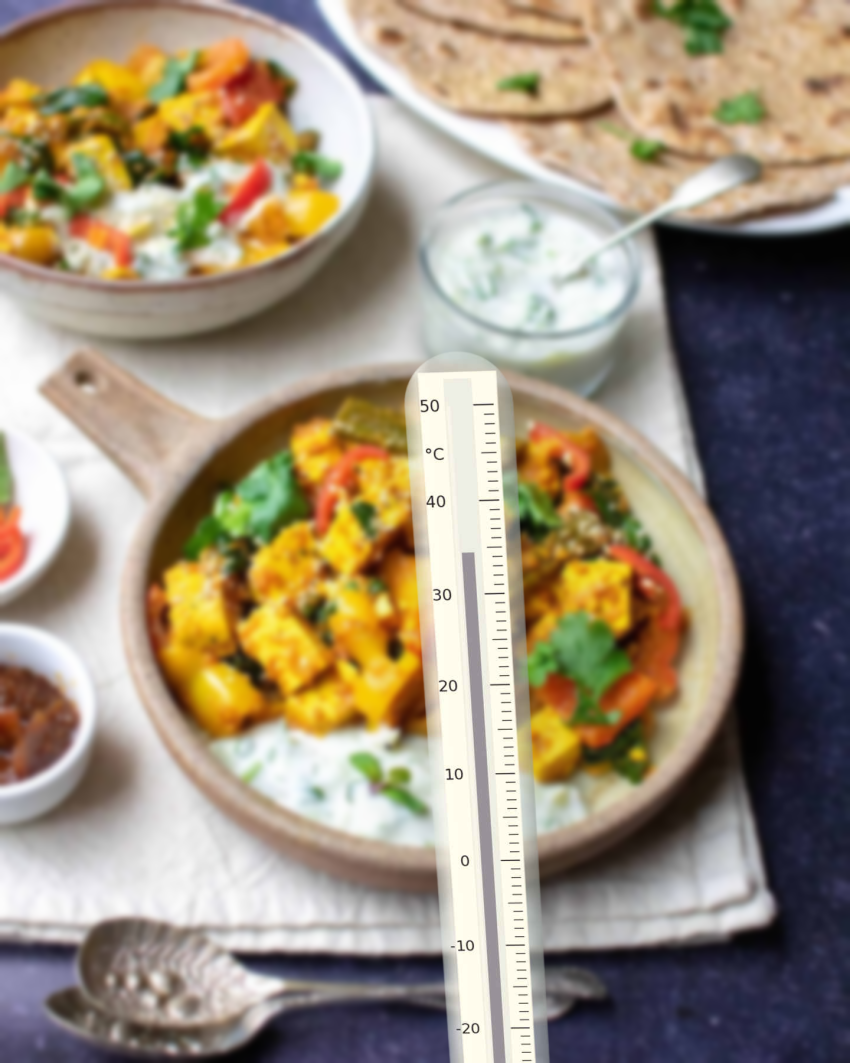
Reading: **34.5** °C
